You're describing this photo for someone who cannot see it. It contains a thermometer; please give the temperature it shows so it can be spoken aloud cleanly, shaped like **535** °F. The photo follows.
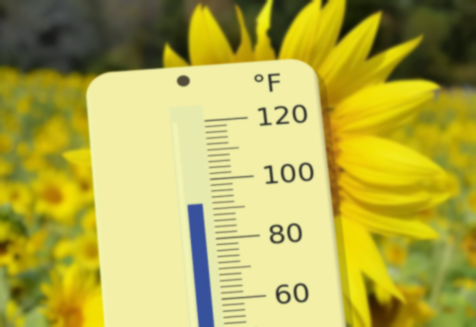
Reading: **92** °F
